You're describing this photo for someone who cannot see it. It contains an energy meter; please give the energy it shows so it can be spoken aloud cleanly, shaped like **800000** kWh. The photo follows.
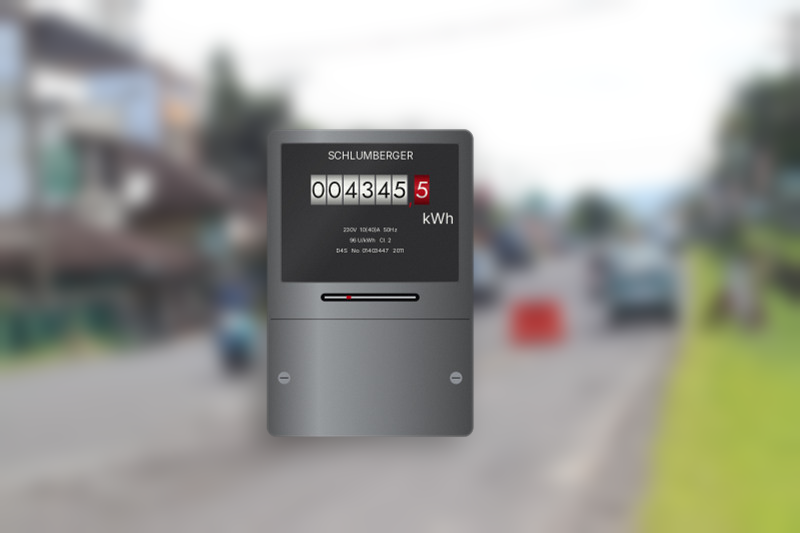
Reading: **4345.5** kWh
